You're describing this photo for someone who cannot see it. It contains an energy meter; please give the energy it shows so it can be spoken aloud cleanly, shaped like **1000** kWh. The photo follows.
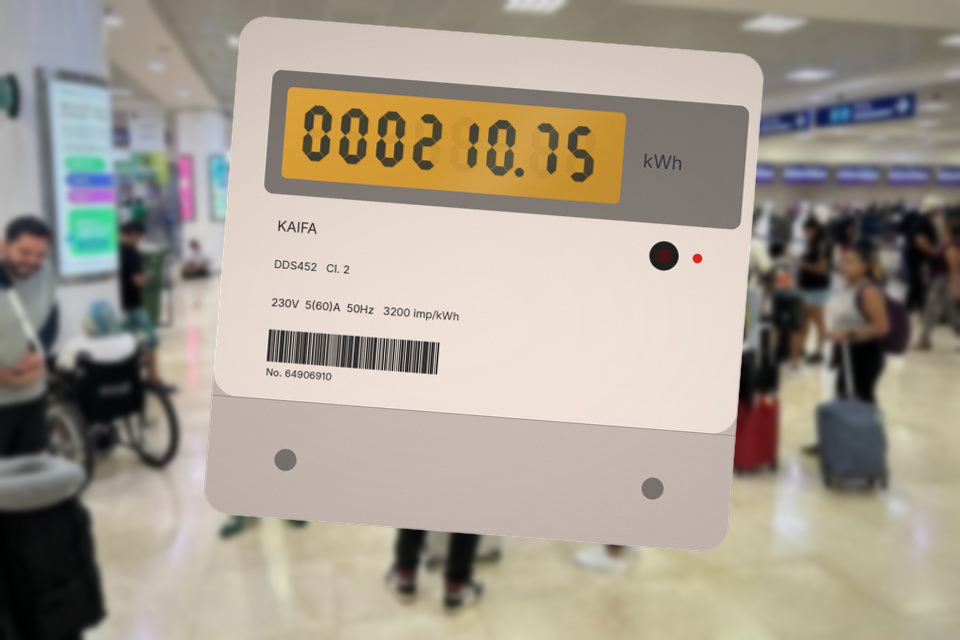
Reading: **210.75** kWh
